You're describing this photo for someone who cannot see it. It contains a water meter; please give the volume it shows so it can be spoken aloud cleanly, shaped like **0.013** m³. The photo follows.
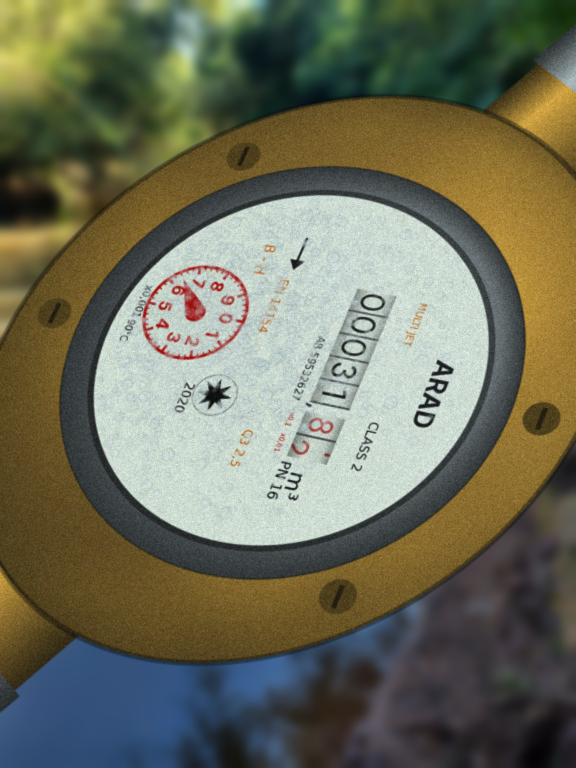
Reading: **31.816** m³
